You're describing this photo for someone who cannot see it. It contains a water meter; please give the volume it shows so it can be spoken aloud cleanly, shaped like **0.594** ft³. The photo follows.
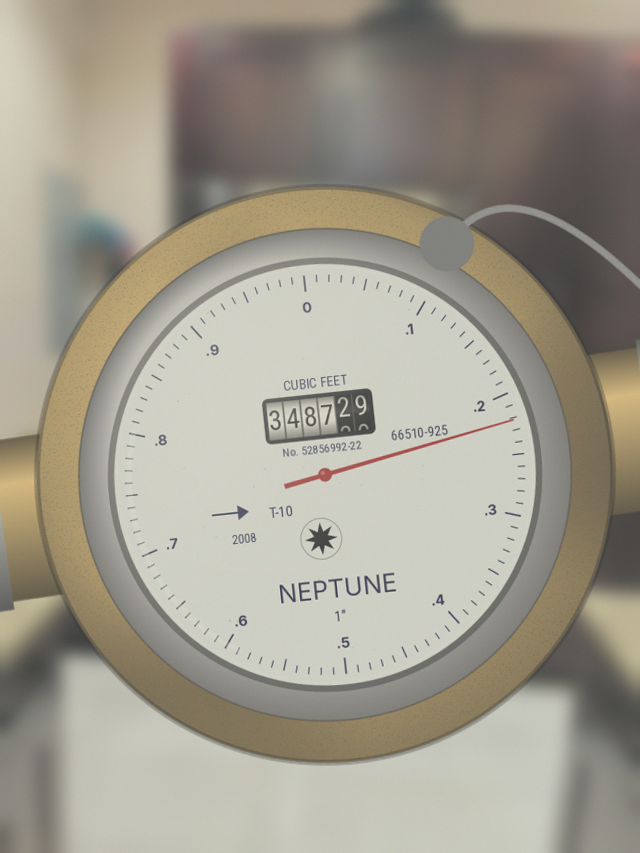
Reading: **348729.22** ft³
